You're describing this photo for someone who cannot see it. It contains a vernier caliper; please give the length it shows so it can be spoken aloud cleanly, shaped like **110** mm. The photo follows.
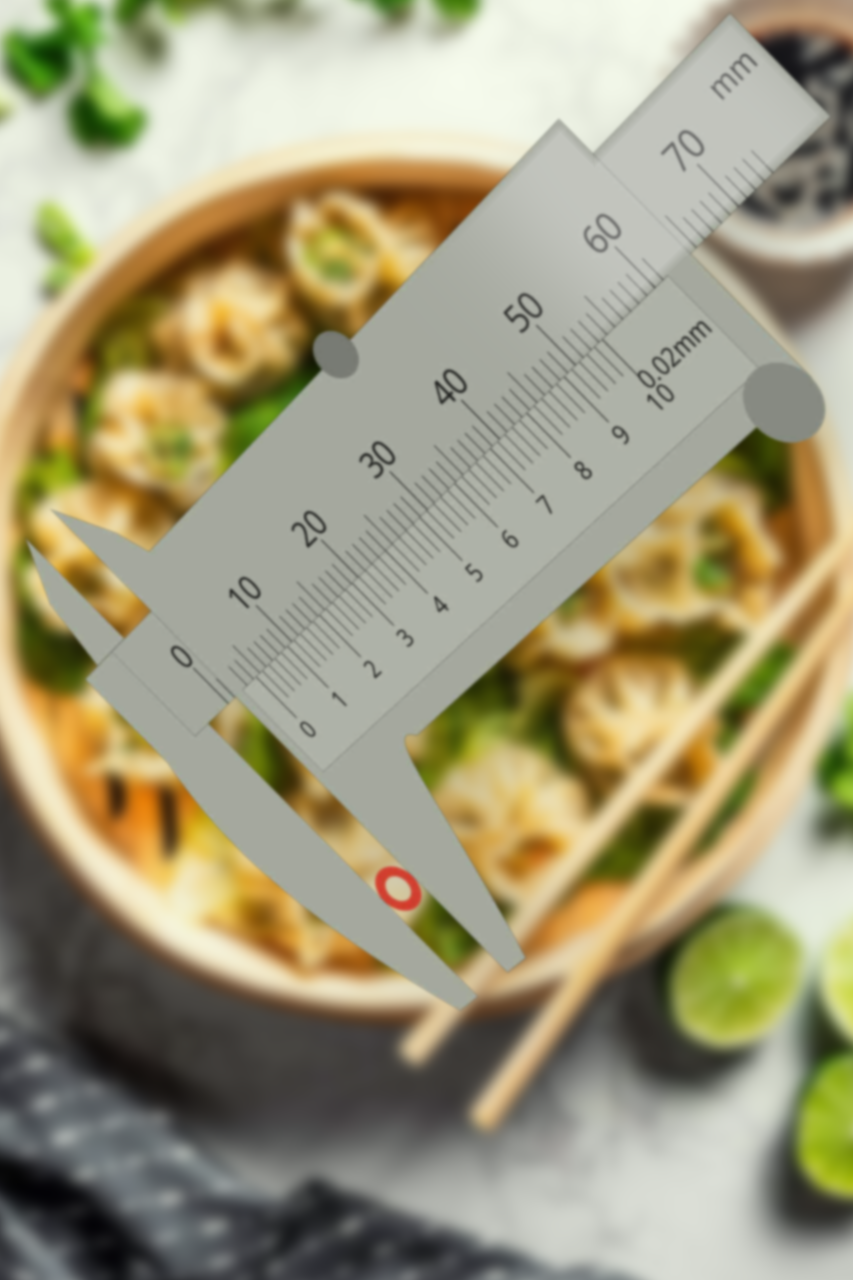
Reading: **4.4** mm
